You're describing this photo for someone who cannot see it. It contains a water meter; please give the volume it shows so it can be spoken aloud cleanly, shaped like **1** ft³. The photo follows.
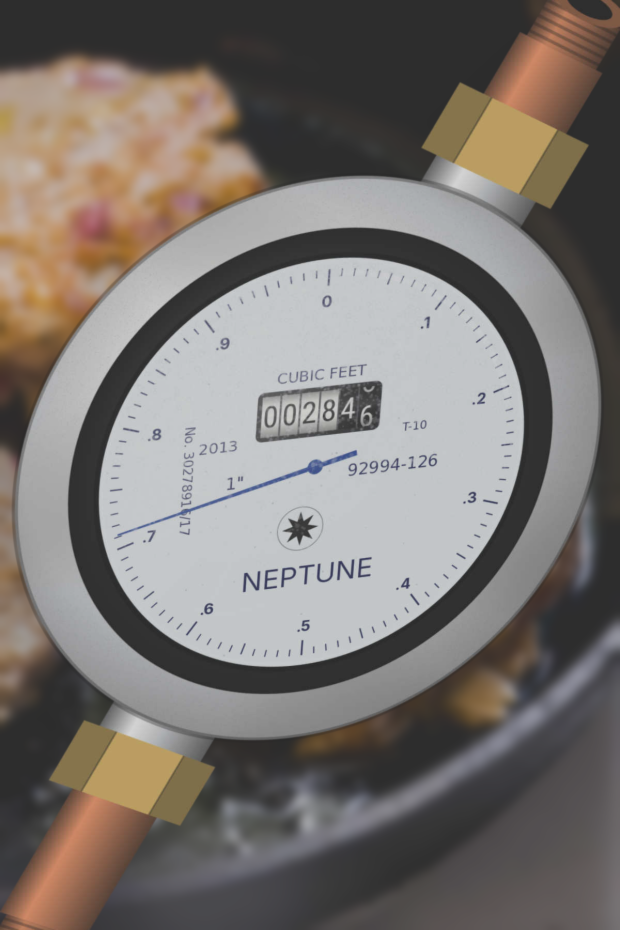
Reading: **2845.71** ft³
